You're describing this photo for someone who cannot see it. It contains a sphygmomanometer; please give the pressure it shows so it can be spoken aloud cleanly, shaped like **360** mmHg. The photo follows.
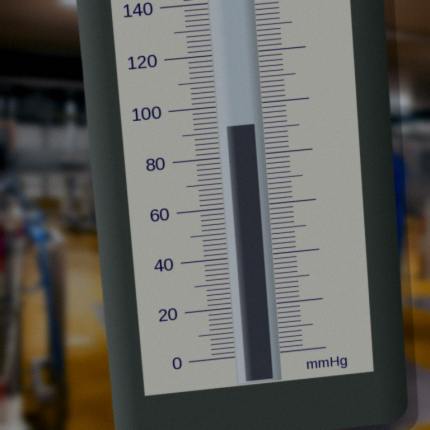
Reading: **92** mmHg
